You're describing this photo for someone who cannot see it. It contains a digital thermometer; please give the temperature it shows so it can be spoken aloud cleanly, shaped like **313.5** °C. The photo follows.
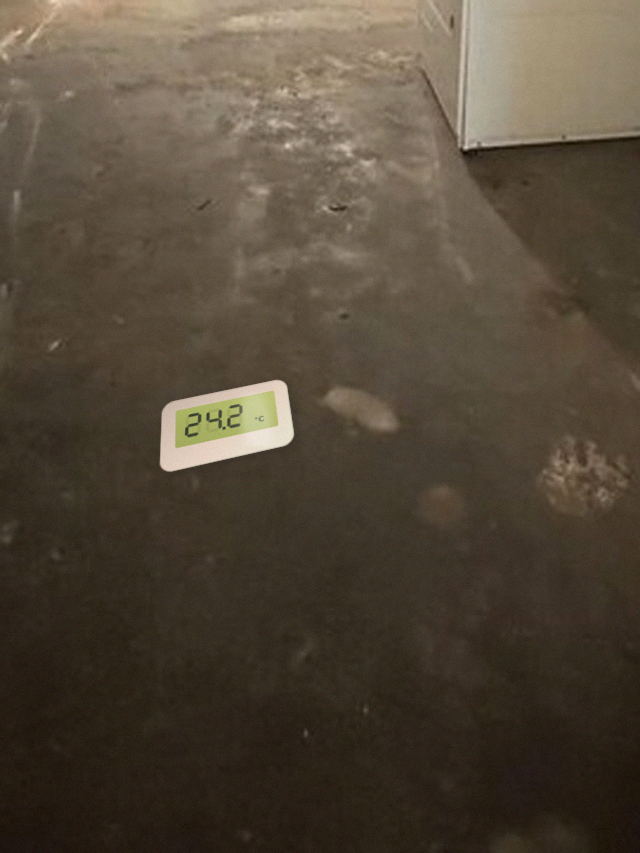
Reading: **24.2** °C
